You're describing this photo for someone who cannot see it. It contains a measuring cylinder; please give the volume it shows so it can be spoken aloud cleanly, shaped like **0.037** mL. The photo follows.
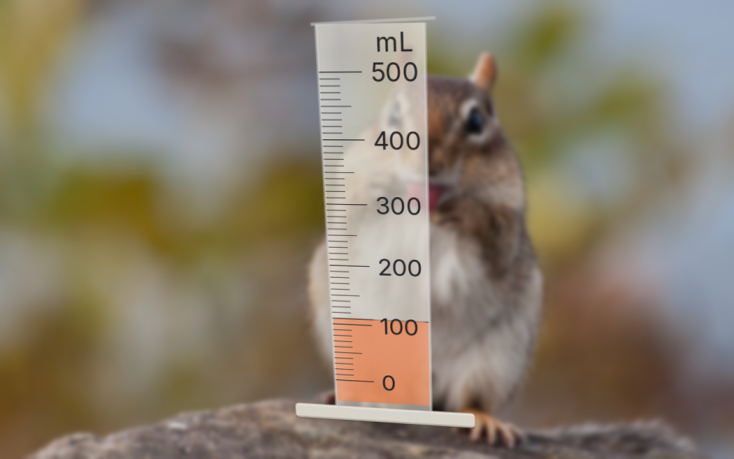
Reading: **110** mL
